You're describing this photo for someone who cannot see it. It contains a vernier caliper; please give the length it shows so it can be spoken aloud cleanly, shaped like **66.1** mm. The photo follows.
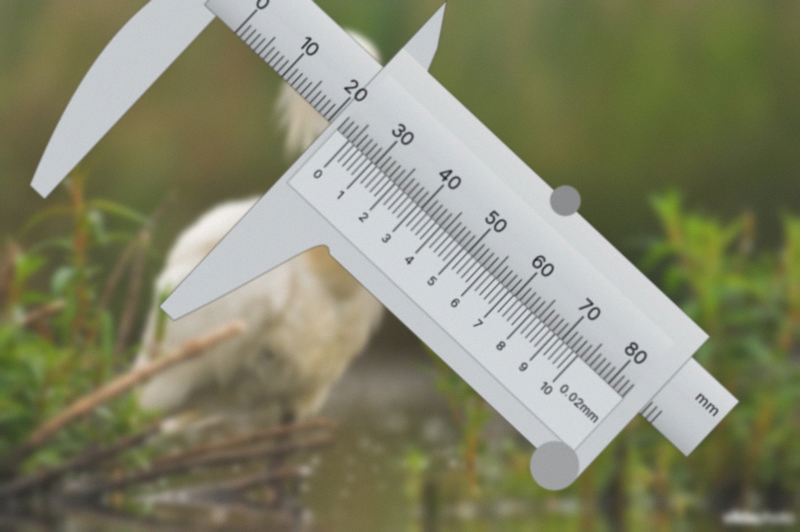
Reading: **24.5** mm
